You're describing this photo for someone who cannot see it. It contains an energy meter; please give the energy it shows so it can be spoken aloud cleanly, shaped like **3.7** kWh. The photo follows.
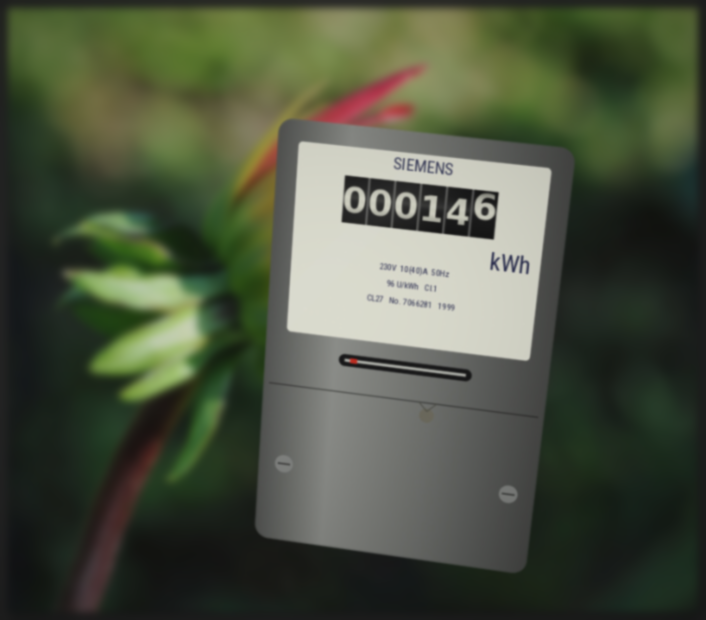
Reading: **146** kWh
